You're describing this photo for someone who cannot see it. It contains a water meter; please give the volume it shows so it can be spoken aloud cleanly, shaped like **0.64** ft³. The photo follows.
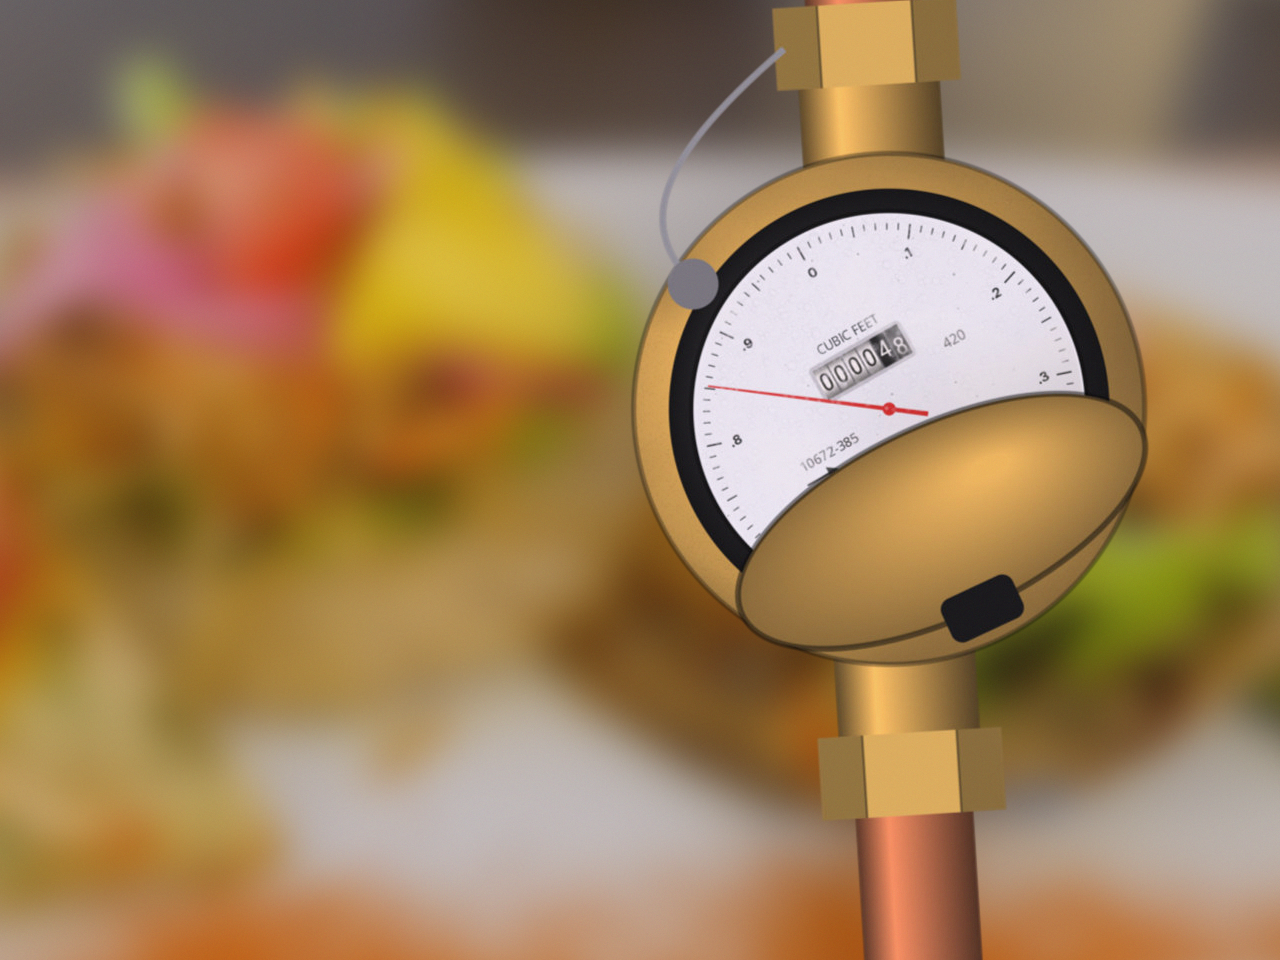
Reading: **47.85** ft³
